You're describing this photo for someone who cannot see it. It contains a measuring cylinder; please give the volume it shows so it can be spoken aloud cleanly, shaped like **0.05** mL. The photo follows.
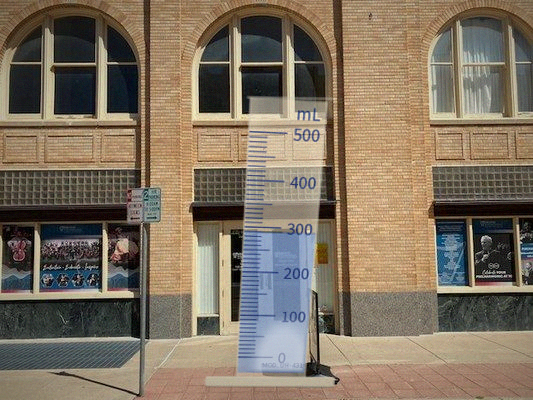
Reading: **290** mL
